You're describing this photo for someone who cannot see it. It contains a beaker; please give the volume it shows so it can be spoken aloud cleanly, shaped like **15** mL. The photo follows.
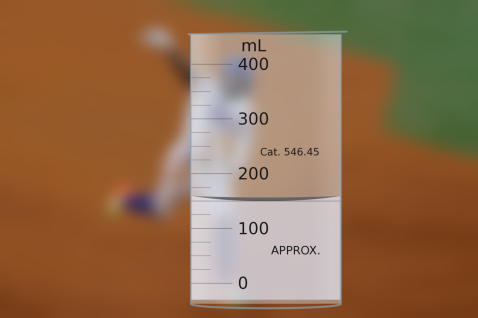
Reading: **150** mL
